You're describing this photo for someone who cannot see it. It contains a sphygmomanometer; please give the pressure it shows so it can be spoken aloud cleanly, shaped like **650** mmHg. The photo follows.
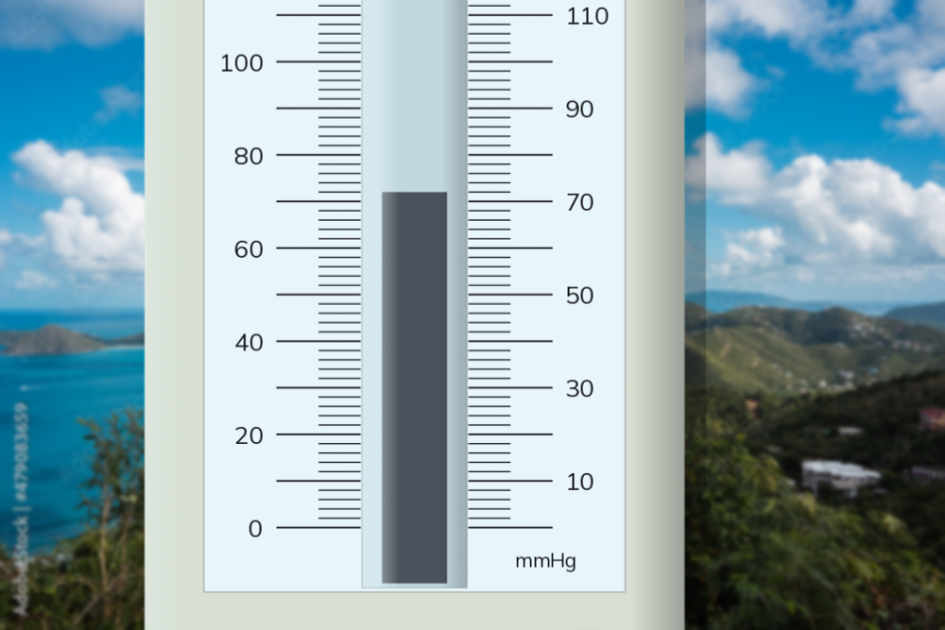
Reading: **72** mmHg
